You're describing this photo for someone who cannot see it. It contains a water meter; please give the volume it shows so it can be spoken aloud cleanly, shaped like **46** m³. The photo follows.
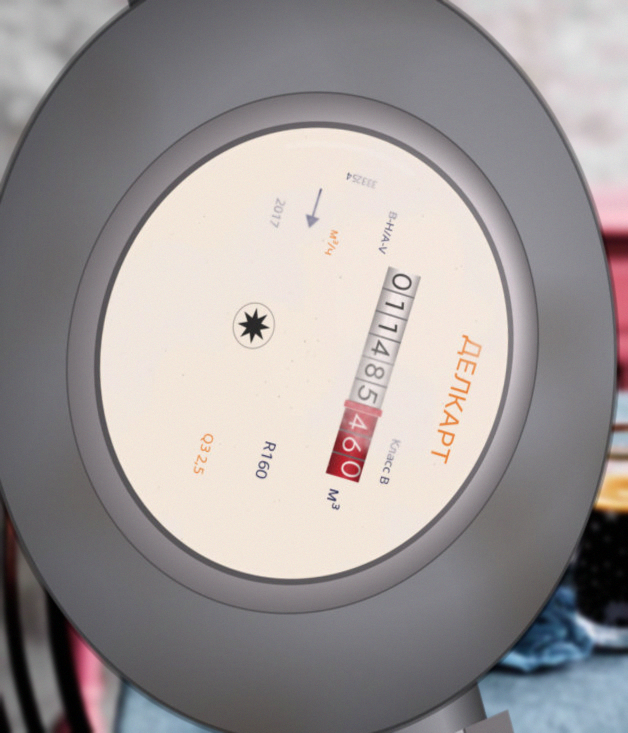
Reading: **11485.460** m³
